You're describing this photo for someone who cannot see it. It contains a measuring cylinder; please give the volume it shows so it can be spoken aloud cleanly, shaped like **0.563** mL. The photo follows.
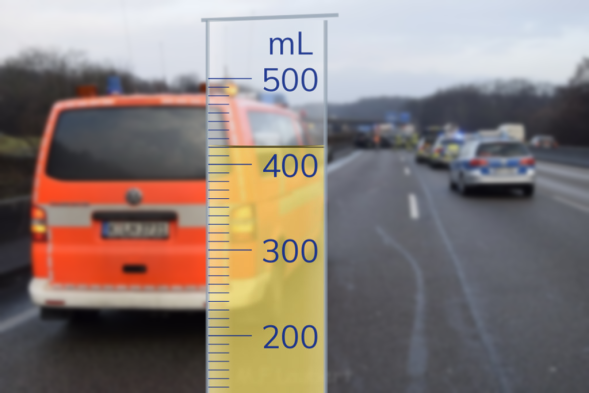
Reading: **420** mL
